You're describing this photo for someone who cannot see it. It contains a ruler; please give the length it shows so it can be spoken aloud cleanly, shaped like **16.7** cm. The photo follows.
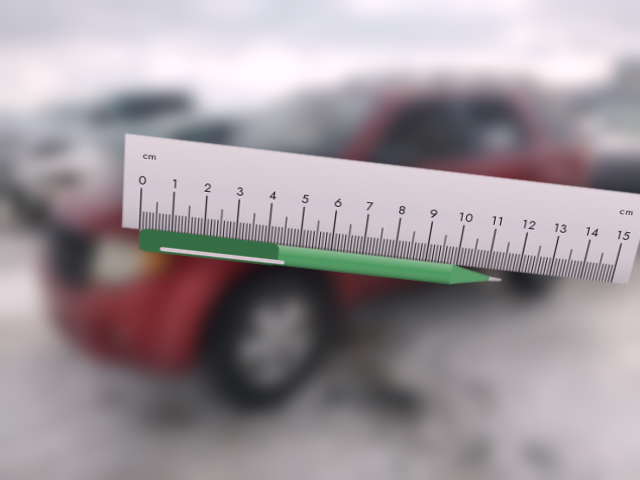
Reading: **11.5** cm
